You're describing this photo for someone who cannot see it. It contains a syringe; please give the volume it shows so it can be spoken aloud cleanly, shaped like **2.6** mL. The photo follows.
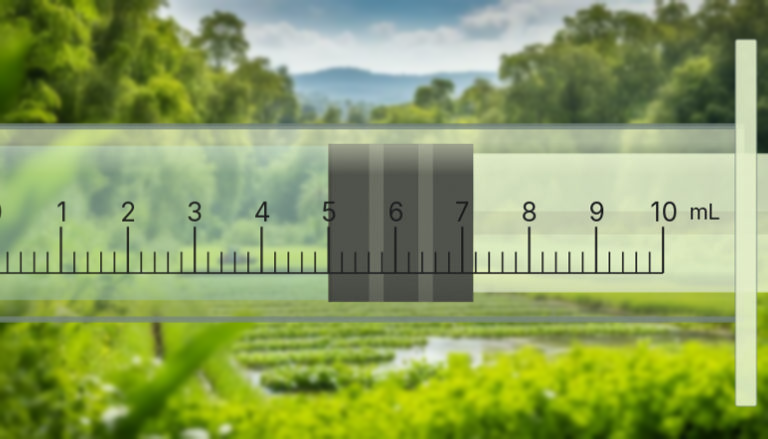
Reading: **5** mL
